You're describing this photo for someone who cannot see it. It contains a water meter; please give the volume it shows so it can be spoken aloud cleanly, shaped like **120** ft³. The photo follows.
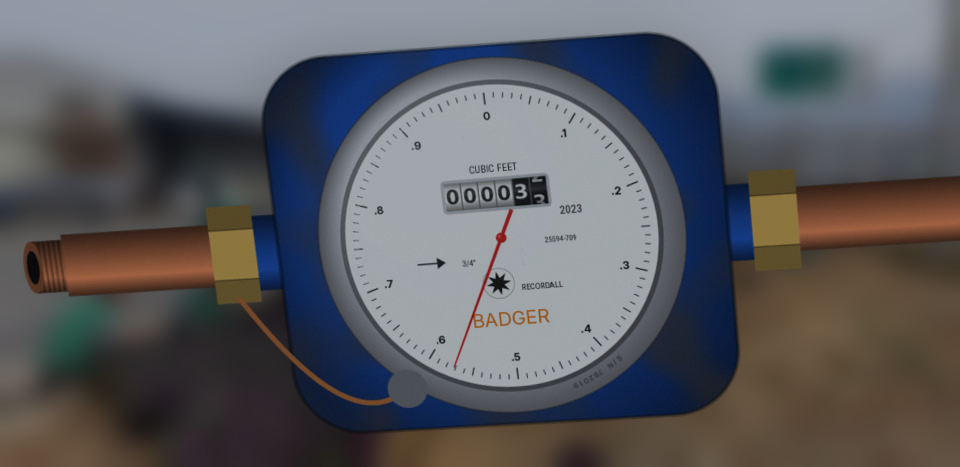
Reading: **32.57** ft³
